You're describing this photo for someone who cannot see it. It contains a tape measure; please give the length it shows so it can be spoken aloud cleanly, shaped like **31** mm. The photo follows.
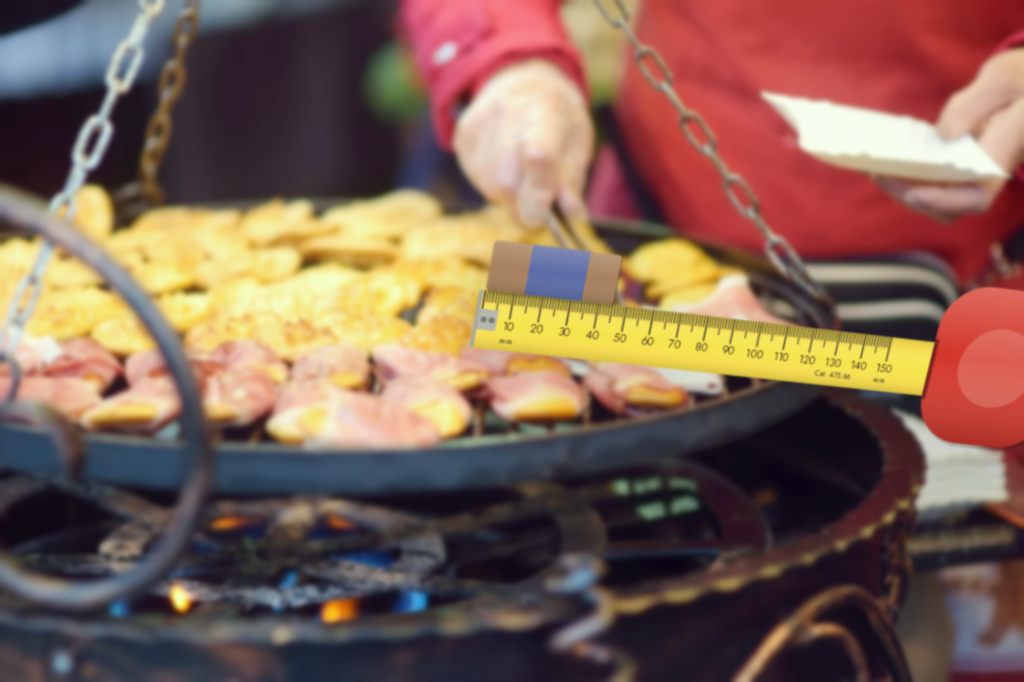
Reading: **45** mm
